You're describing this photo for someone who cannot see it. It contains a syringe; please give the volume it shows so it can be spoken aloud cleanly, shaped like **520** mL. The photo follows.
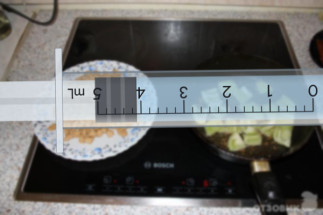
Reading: **4.1** mL
